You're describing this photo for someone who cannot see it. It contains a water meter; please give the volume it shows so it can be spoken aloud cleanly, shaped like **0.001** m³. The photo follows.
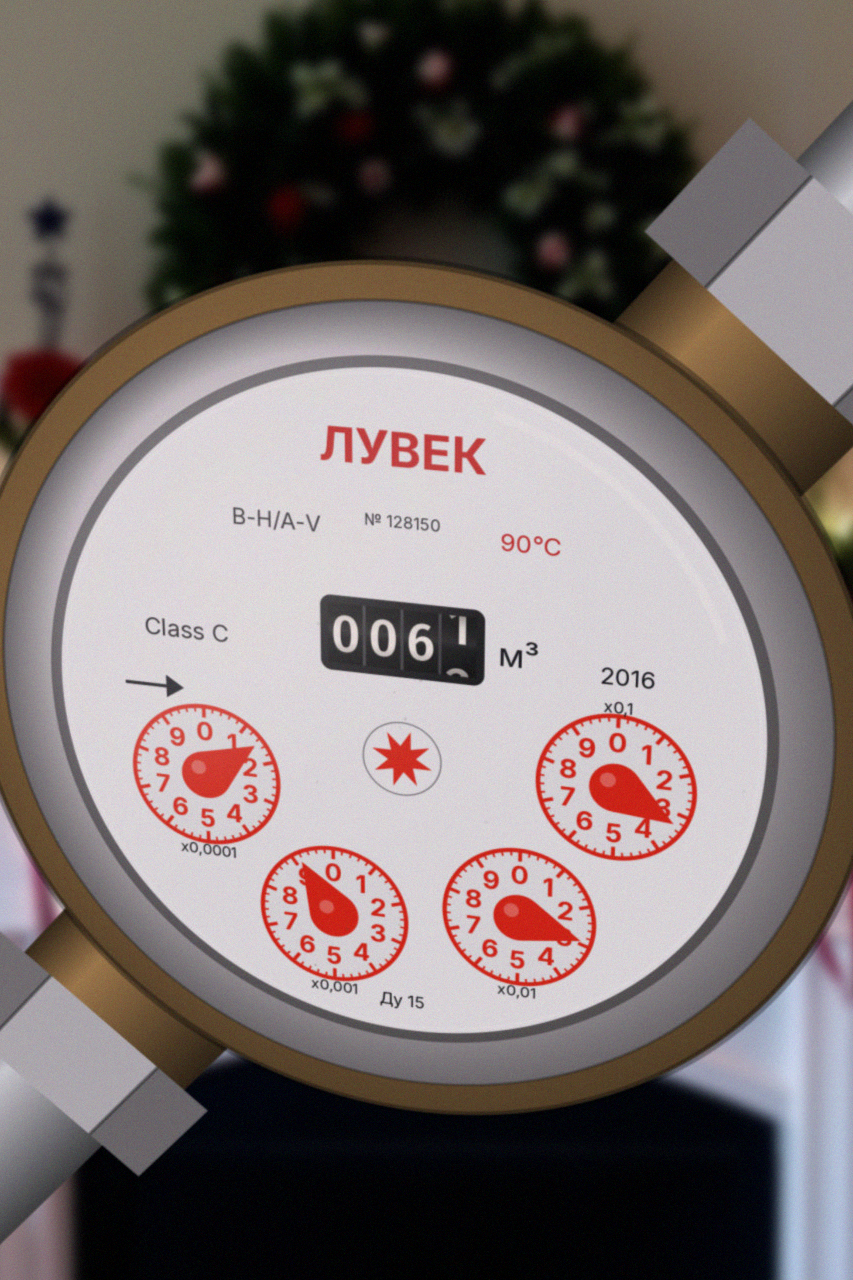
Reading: **61.3291** m³
